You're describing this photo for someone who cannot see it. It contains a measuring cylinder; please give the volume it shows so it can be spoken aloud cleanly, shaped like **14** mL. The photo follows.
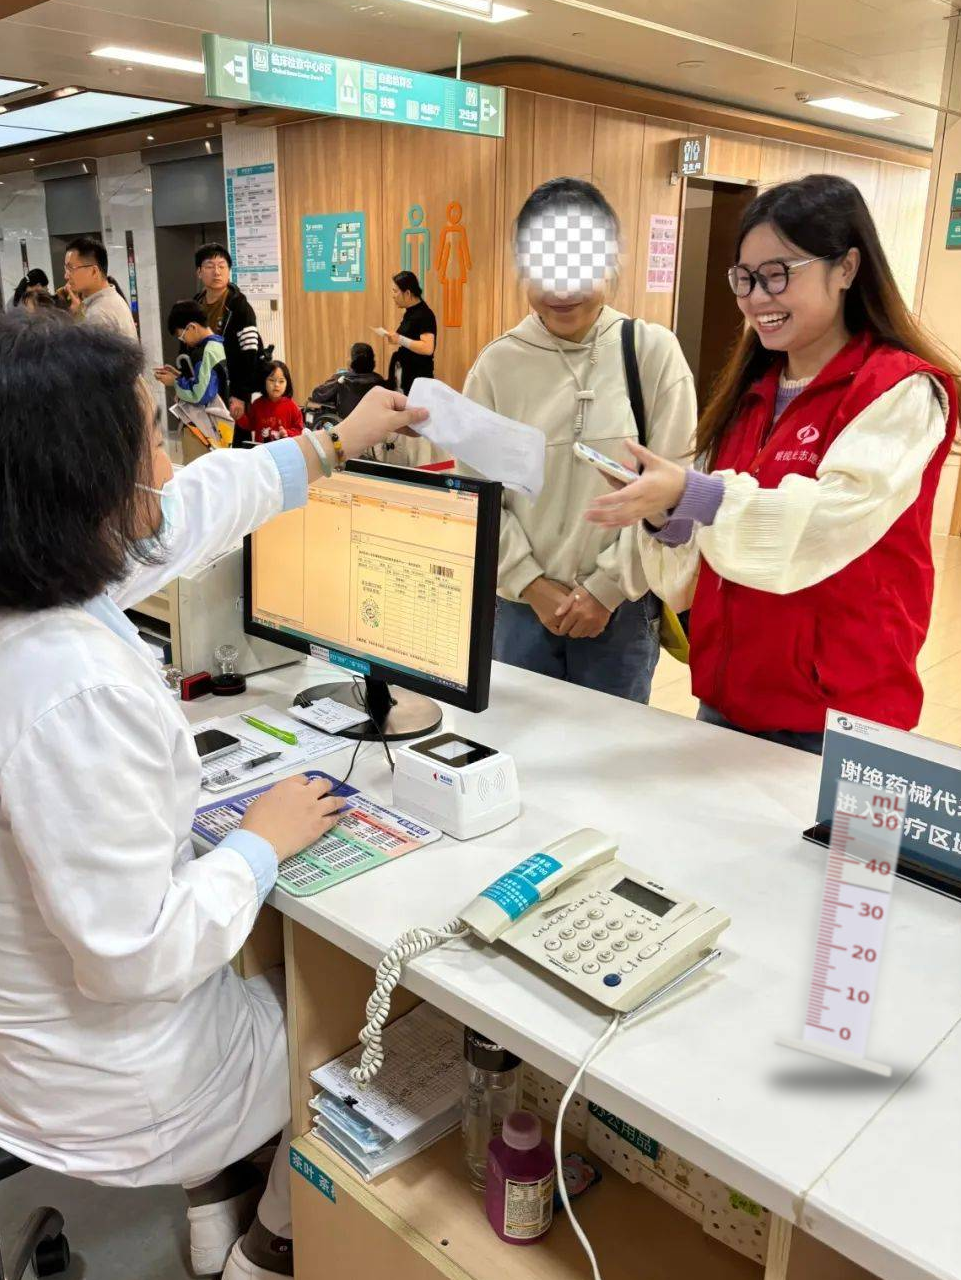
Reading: **35** mL
